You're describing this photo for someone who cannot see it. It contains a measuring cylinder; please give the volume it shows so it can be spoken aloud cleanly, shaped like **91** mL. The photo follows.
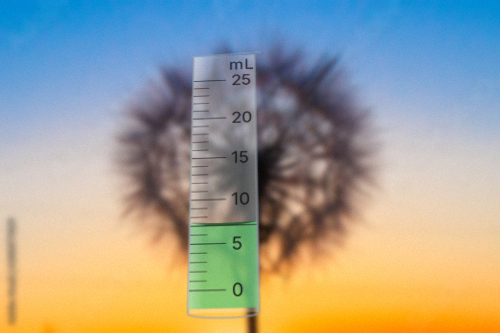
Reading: **7** mL
